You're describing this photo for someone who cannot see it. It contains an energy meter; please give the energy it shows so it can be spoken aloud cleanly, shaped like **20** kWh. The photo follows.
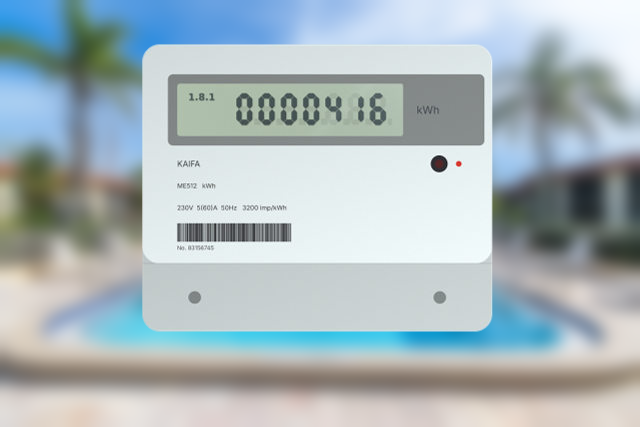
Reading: **416** kWh
